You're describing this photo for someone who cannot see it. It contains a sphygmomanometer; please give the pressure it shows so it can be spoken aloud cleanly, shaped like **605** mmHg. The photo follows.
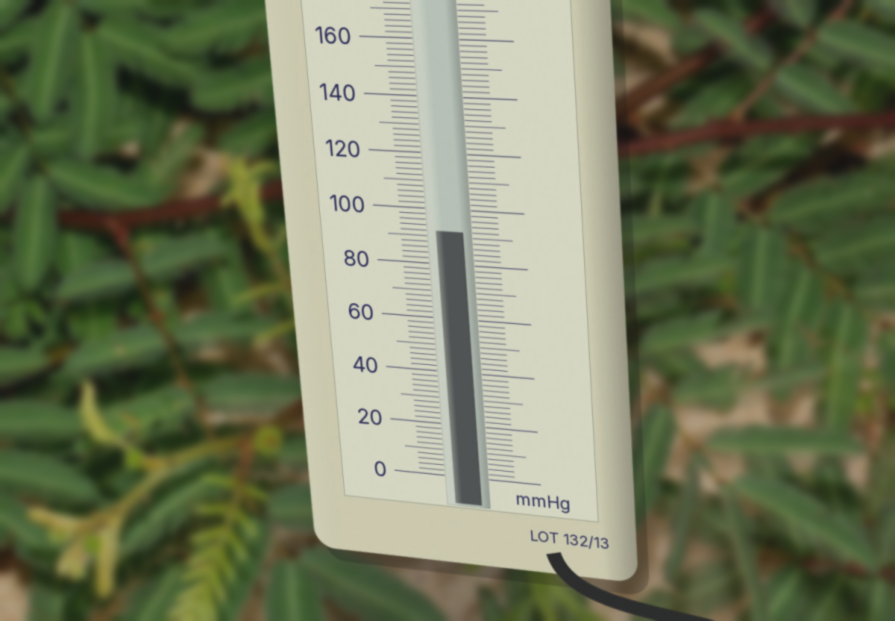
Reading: **92** mmHg
